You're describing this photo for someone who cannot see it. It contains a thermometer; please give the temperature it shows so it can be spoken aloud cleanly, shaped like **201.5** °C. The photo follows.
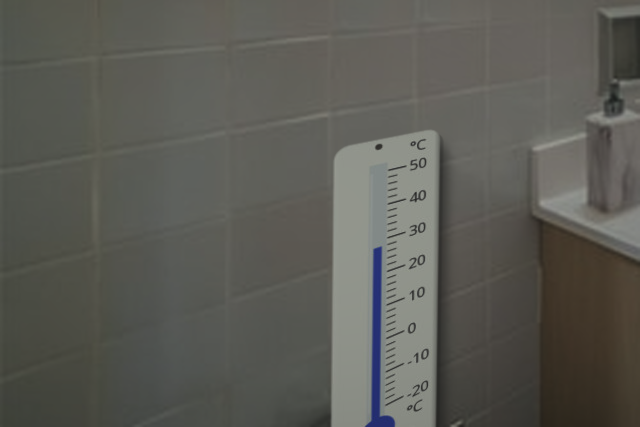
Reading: **28** °C
